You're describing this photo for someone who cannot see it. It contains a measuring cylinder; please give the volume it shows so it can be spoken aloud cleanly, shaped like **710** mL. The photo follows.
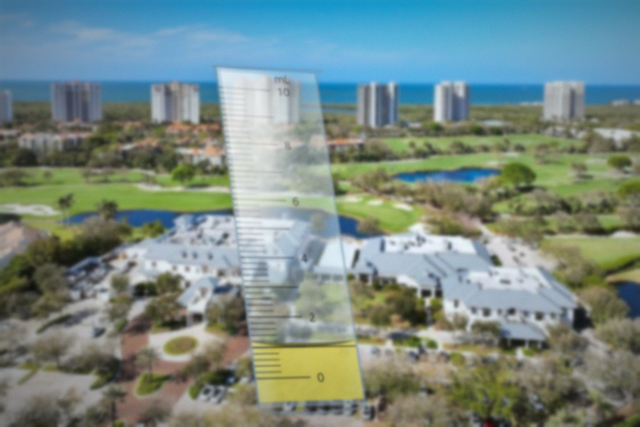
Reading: **1** mL
